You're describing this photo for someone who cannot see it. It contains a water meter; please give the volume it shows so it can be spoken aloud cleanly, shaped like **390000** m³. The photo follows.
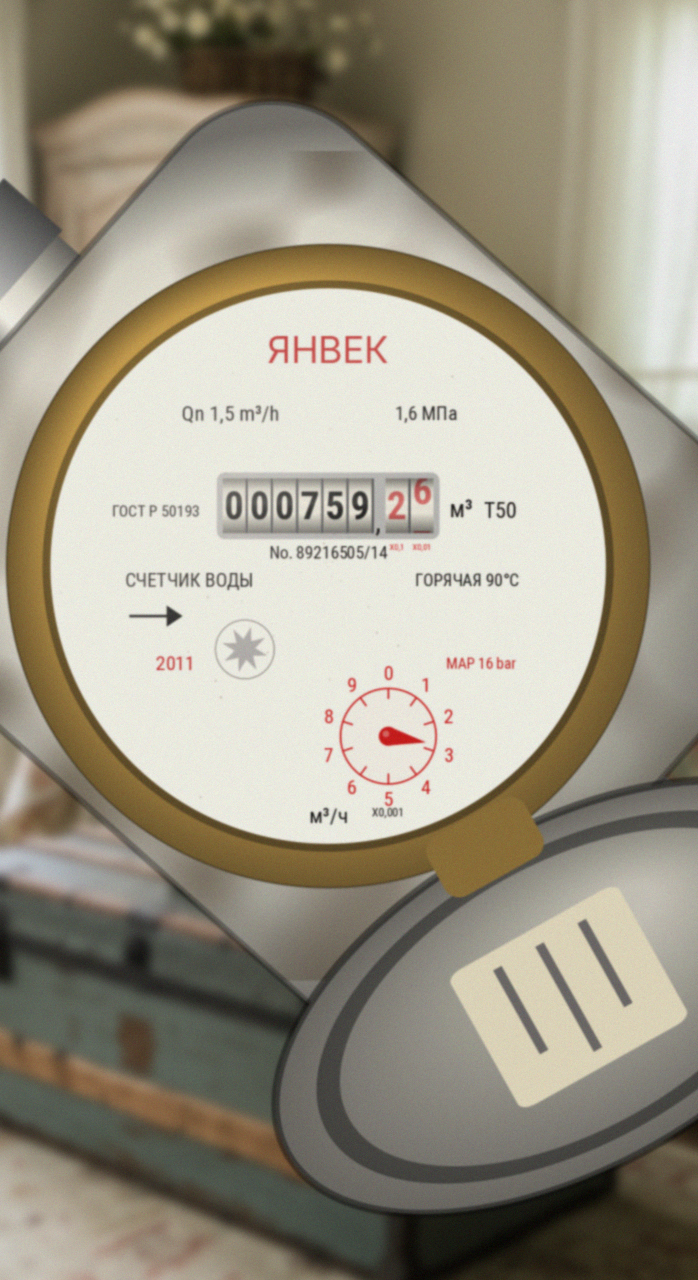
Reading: **759.262** m³
